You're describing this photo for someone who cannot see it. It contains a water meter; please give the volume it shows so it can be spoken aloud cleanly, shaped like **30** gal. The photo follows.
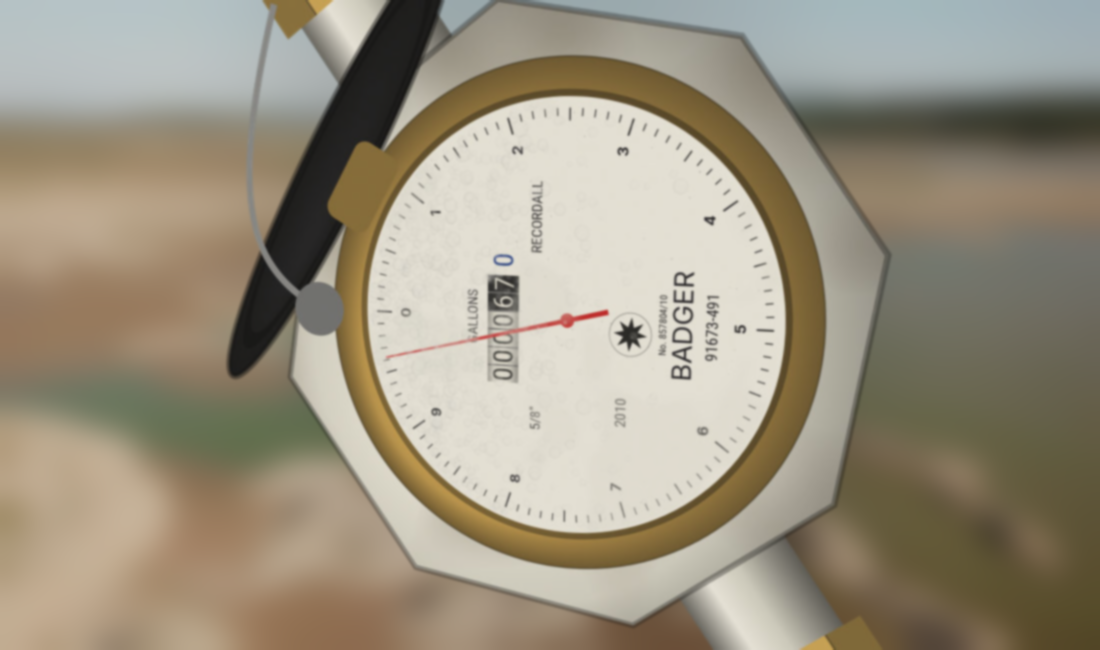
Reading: **669.6** gal
